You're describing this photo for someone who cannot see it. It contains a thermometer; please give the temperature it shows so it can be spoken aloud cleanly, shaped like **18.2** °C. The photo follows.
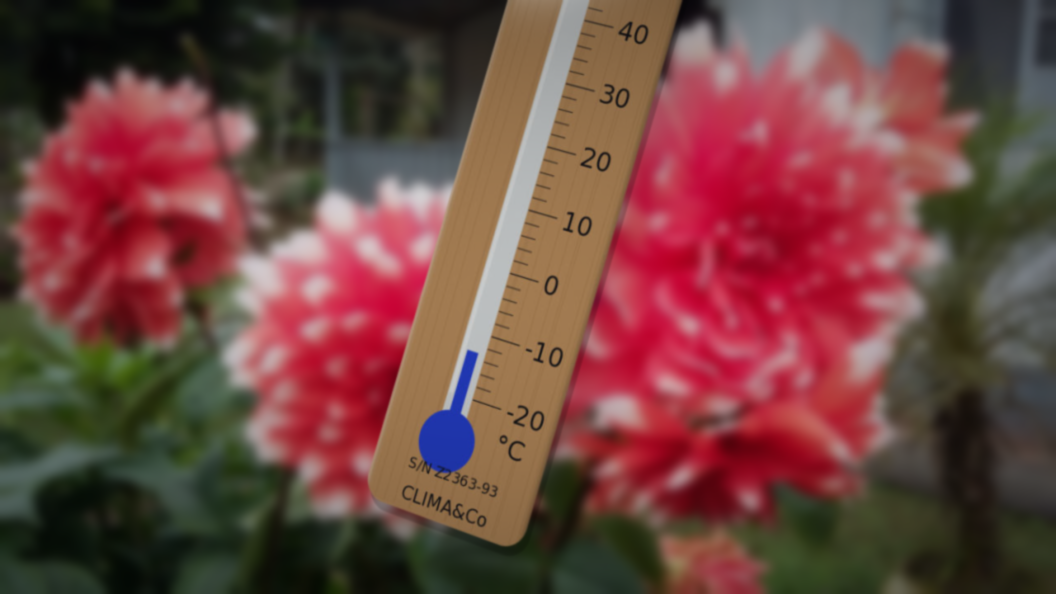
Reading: **-13** °C
